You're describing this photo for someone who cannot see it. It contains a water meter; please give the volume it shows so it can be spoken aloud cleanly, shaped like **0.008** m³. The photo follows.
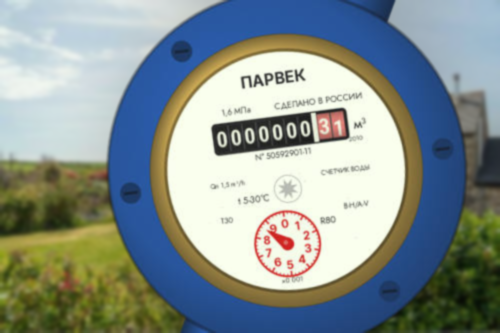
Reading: **0.308** m³
